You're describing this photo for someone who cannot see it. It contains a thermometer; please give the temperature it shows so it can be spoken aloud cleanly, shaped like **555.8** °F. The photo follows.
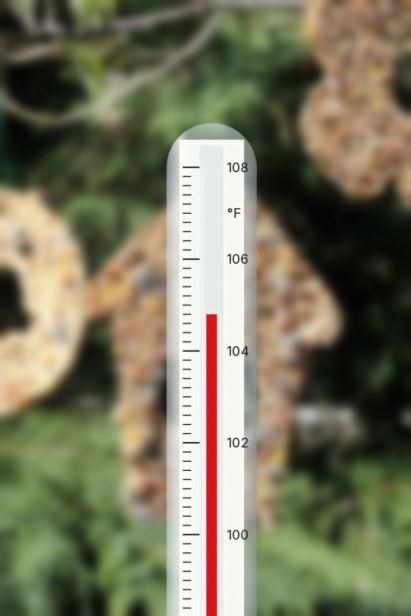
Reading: **104.8** °F
